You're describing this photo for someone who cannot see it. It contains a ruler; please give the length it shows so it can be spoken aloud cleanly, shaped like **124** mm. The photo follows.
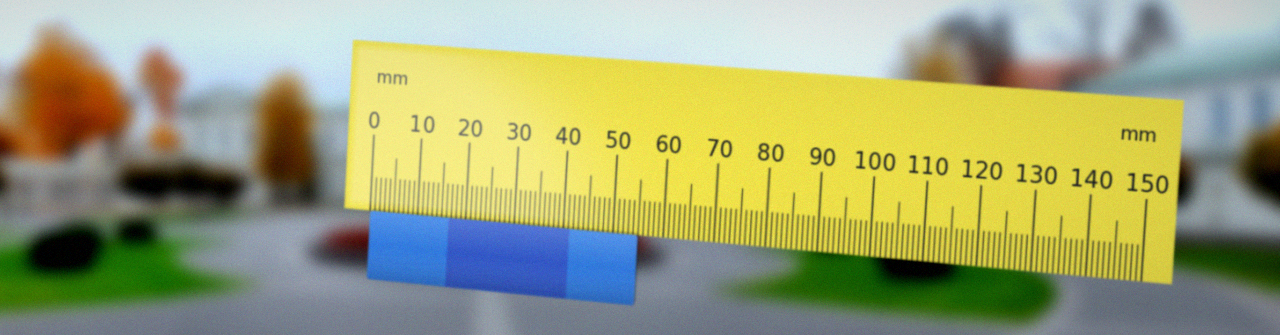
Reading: **55** mm
